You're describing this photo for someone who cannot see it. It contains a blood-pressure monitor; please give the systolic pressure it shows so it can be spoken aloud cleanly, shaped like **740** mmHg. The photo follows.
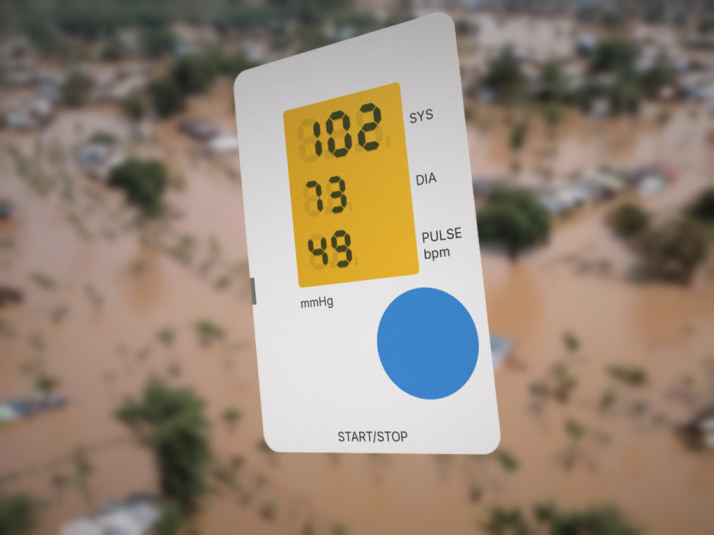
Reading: **102** mmHg
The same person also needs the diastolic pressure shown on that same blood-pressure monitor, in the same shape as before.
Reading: **73** mmHg
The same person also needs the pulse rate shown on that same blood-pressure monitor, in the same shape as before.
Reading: **49** bpm
